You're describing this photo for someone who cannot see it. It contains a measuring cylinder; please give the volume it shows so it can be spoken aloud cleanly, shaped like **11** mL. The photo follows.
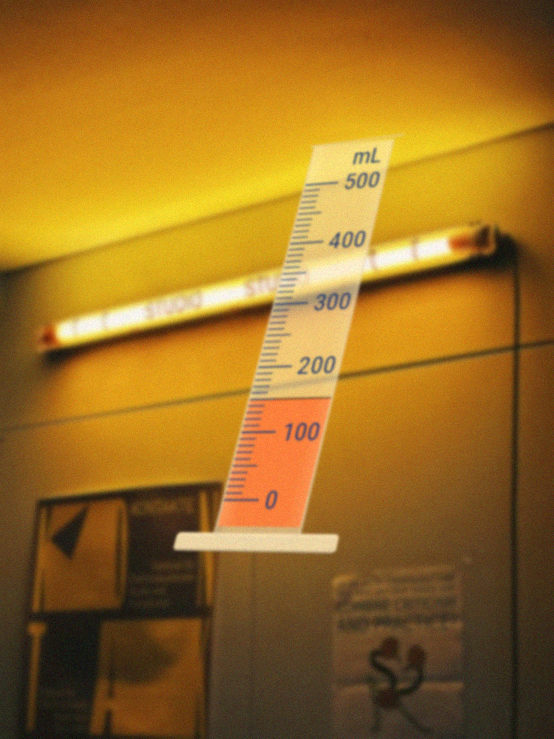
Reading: **150** mL
